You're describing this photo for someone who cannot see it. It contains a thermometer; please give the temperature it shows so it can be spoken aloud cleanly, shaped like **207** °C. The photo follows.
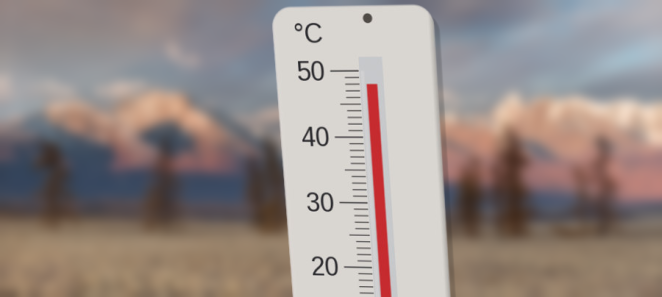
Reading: **48** °C
